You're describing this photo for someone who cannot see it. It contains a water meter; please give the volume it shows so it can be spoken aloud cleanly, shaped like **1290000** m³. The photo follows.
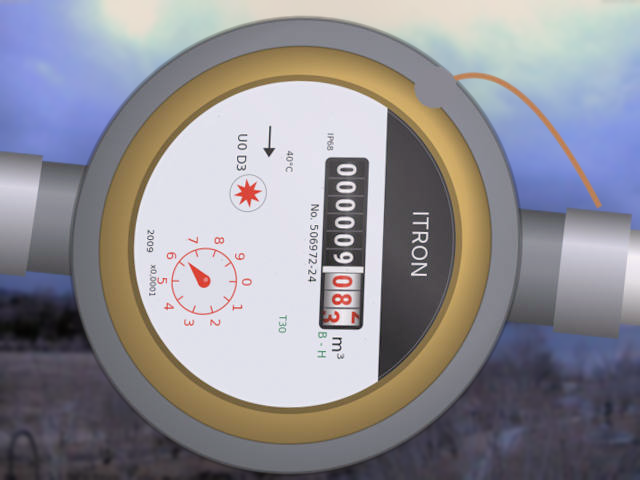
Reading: **9.0826** m³
